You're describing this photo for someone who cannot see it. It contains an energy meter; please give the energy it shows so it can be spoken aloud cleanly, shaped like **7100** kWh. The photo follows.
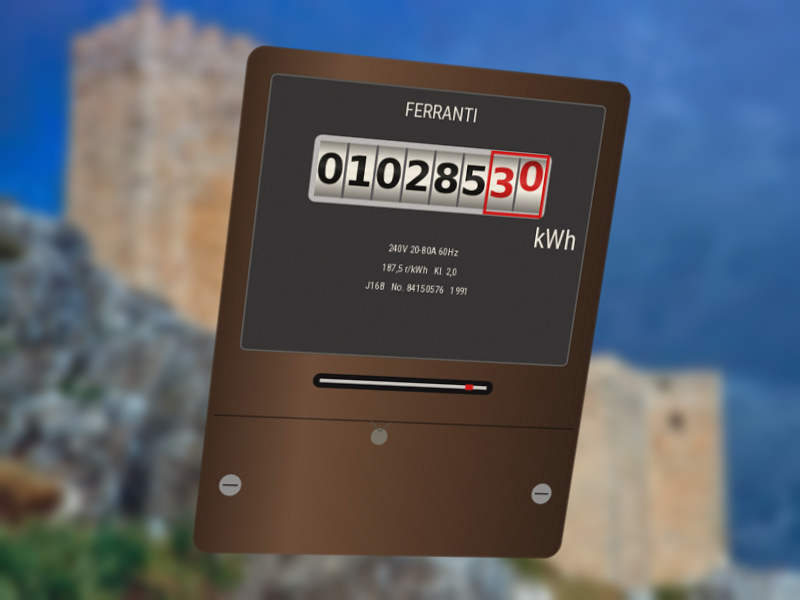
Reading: **10285.30** kWh
